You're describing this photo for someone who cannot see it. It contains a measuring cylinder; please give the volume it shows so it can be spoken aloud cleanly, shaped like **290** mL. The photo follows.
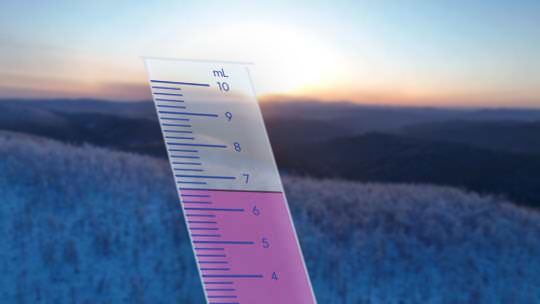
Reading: **6.6** mL
